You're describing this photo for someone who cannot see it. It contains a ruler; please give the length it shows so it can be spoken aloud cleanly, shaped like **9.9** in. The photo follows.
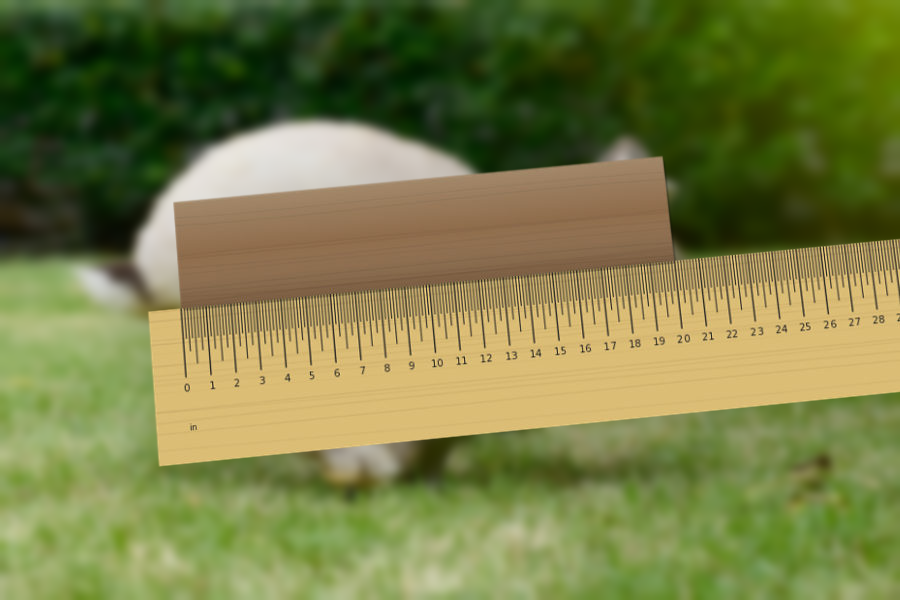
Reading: **20** in
